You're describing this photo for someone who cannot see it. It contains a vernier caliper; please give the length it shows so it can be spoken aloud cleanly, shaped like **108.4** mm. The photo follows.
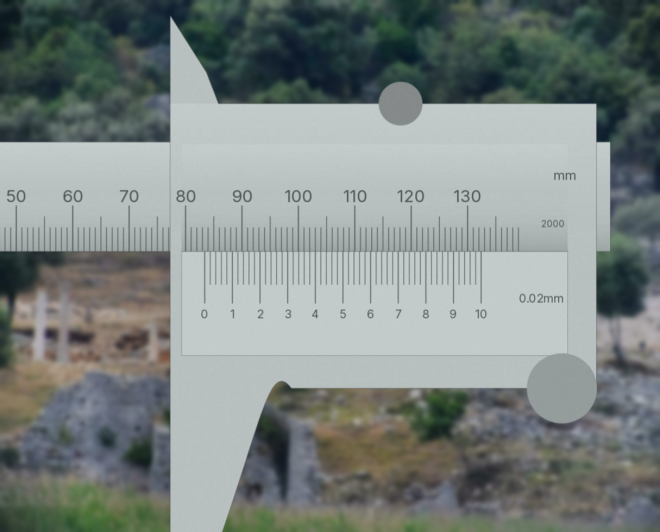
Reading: **83.4** mm
